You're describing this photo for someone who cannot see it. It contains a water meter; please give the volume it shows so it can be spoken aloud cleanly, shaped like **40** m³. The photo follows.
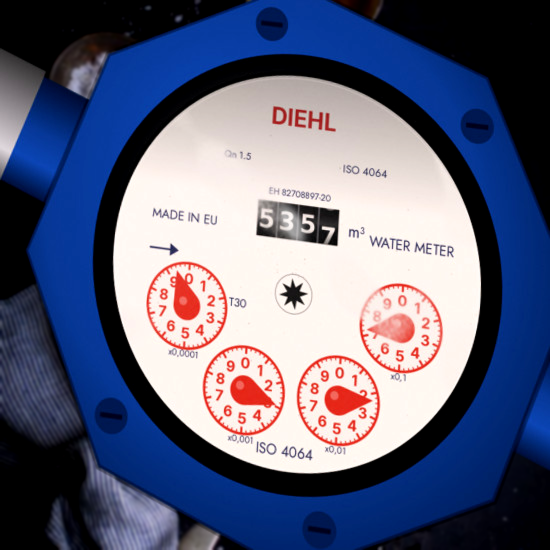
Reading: **5356.7229** m³
